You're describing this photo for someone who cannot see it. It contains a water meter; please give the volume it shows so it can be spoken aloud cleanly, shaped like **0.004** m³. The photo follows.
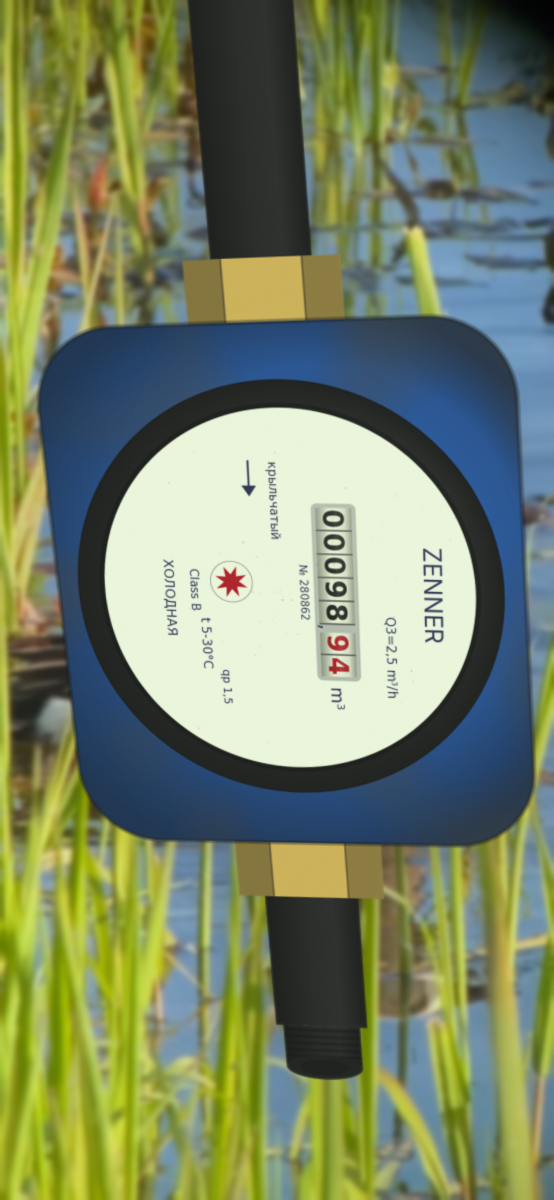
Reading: **98.94** m³
